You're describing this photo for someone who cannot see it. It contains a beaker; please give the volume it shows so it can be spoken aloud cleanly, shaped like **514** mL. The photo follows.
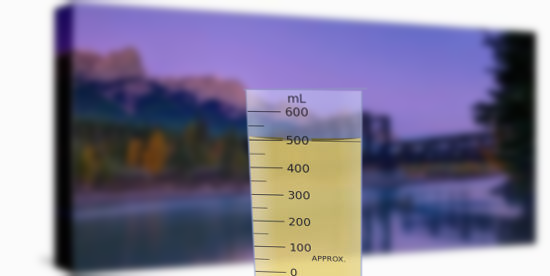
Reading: **500** mL
